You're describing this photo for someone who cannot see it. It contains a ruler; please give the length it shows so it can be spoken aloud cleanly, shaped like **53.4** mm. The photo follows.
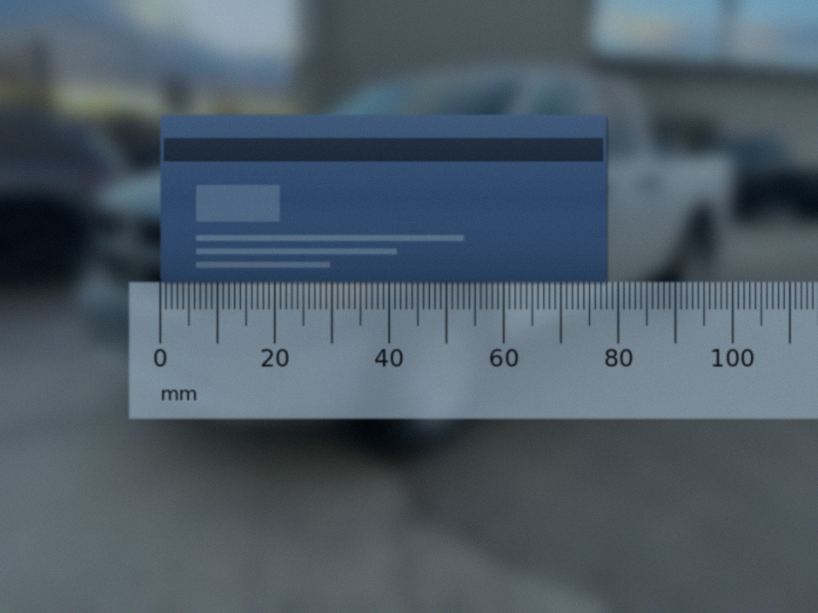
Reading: **78** mm
